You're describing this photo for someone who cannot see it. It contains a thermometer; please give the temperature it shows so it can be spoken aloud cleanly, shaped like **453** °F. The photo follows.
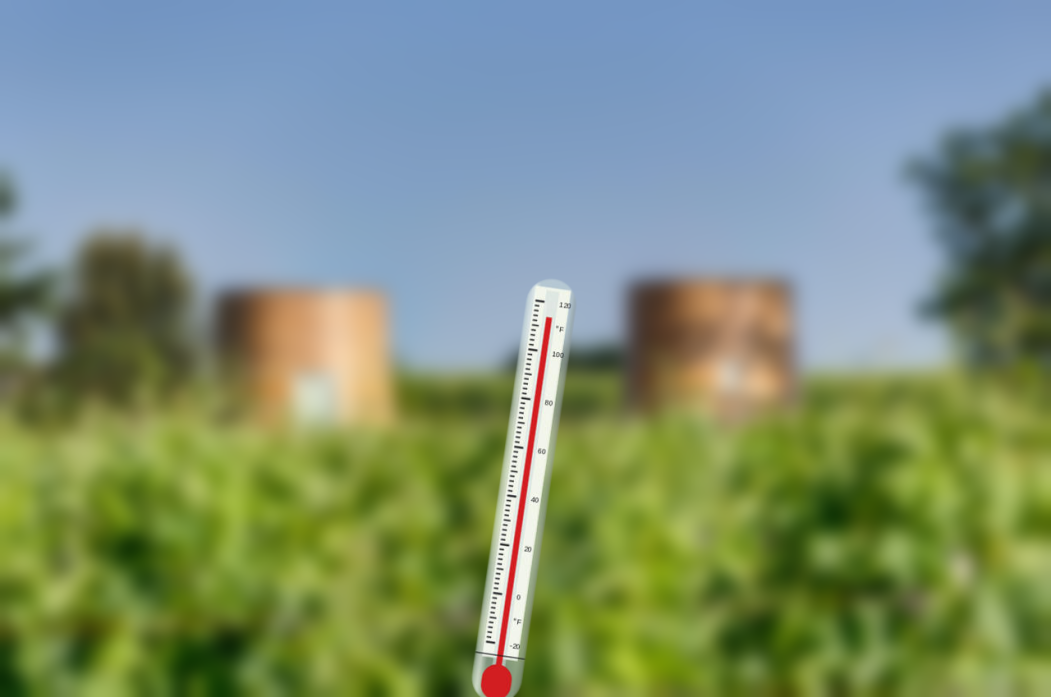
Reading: **114** °F
